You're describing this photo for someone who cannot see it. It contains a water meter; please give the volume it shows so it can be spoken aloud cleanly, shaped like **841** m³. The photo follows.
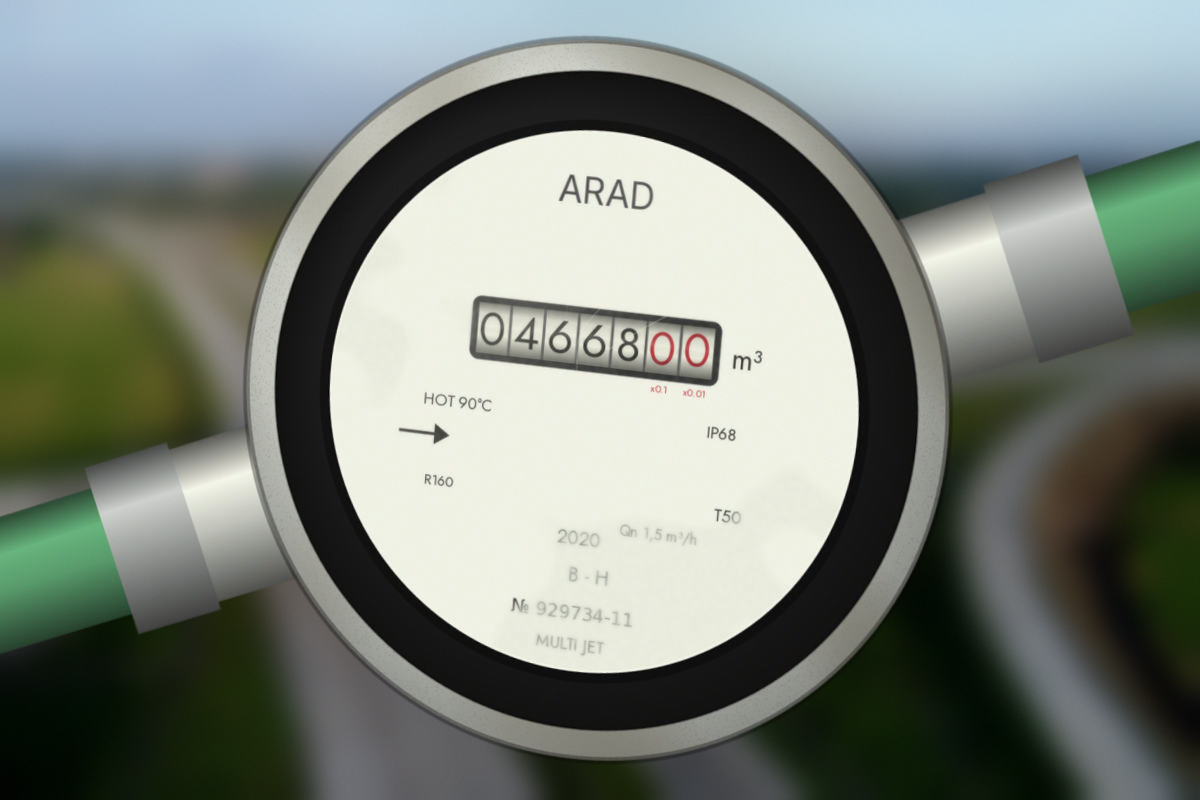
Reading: **4668.00** m³
